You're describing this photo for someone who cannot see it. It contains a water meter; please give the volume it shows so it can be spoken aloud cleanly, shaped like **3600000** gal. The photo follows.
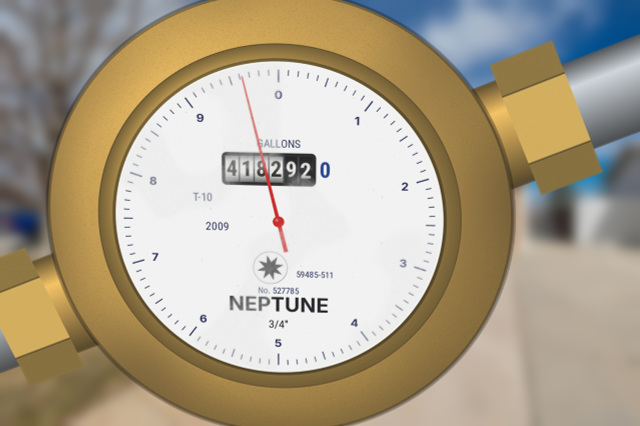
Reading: **4182919.6** gal
